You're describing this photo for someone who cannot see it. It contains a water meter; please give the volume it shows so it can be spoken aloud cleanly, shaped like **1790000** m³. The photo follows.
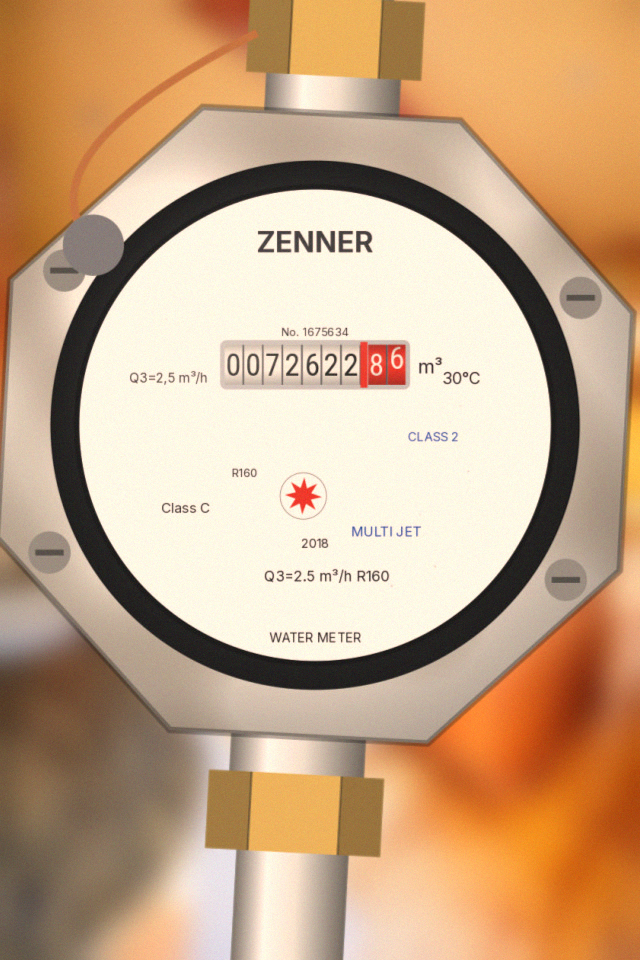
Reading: **72622.86** m³
